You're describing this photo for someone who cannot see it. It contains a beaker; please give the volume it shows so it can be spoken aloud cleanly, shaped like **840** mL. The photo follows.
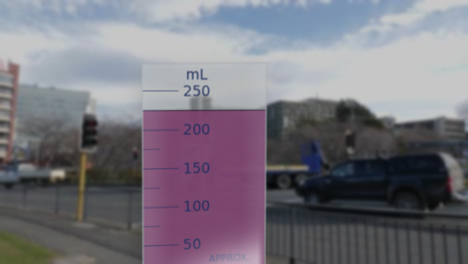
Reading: **225** mL
